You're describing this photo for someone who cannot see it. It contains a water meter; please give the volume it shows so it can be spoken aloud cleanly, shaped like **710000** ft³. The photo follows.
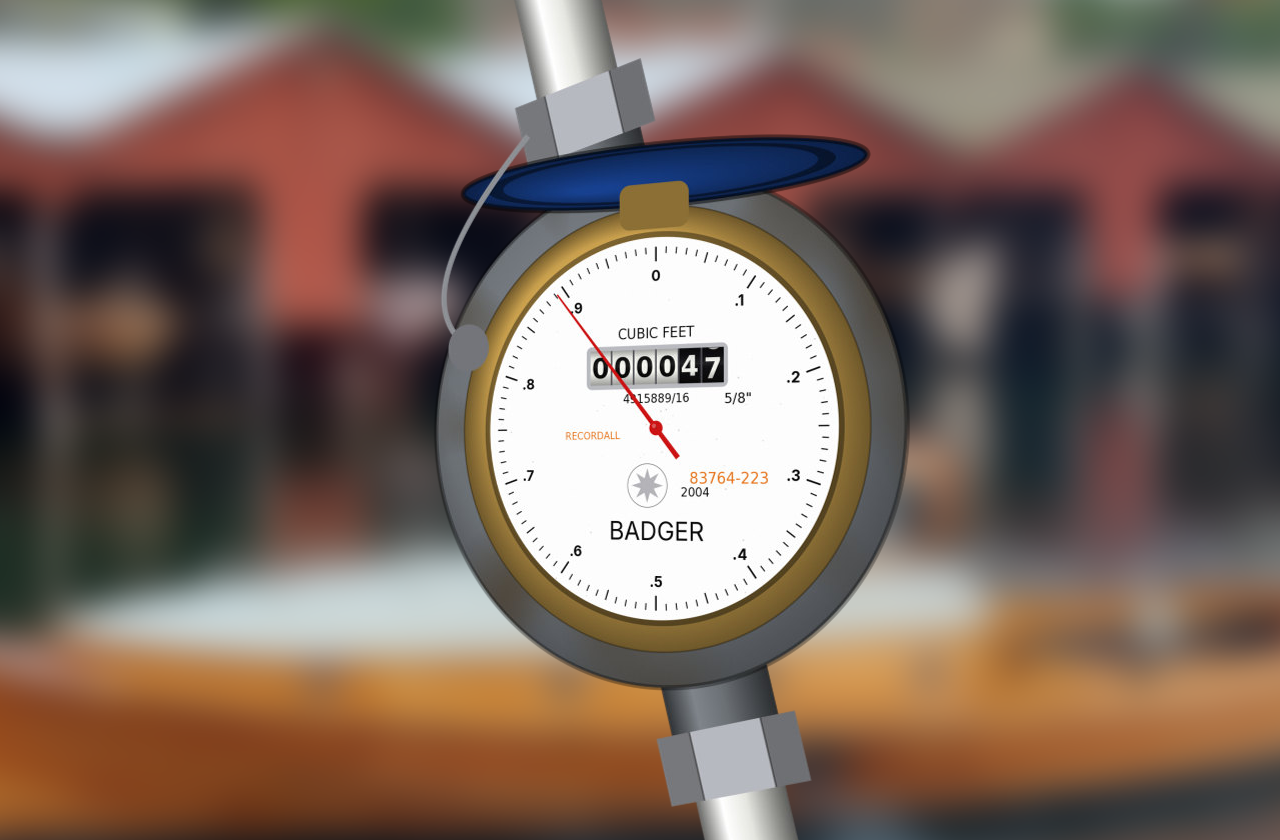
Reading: **46.89** ft³
